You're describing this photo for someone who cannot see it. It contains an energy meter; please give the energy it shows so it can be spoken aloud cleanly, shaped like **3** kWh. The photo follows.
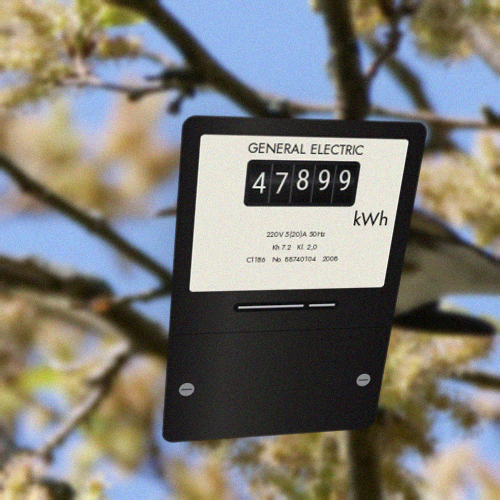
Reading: **47899** kWh
